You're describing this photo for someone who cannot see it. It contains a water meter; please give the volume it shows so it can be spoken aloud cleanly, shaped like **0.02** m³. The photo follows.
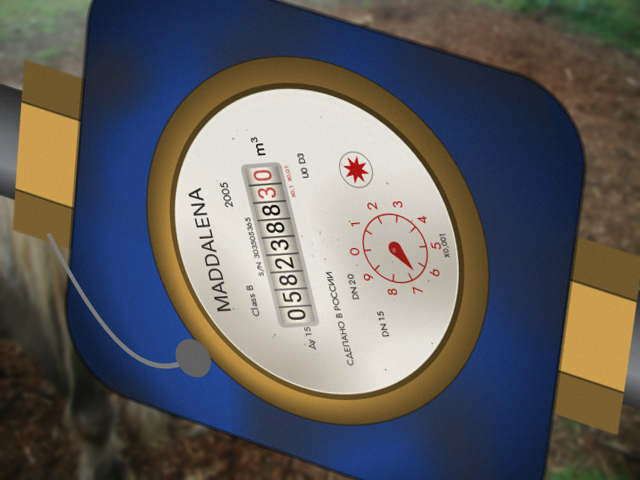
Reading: **582388.306** m³
